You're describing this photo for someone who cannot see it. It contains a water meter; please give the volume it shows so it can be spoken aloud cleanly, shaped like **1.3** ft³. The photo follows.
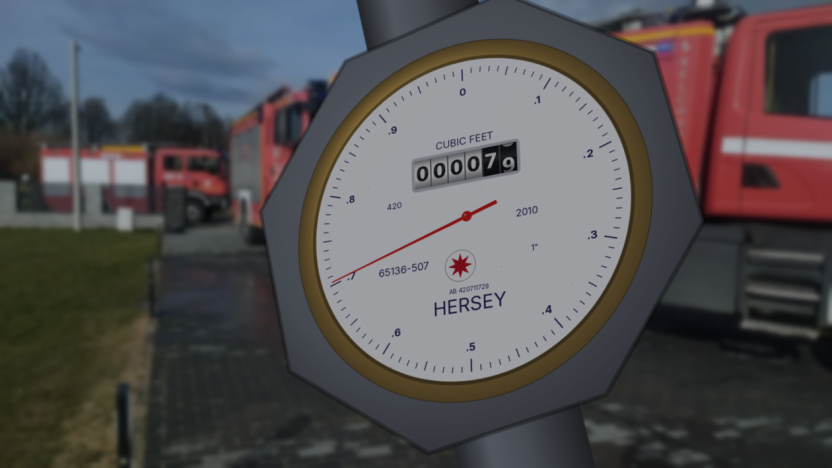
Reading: **78.70** ft³
